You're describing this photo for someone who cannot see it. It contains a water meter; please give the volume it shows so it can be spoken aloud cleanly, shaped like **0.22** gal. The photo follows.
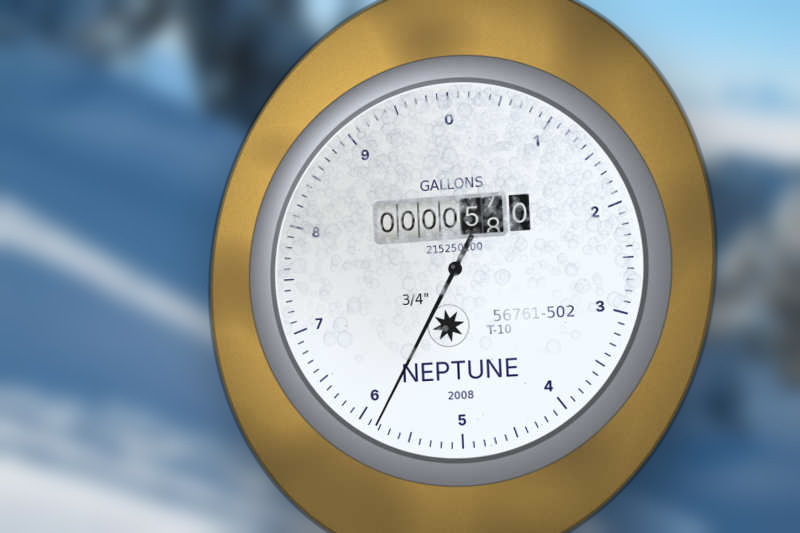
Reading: **575.8** gal
